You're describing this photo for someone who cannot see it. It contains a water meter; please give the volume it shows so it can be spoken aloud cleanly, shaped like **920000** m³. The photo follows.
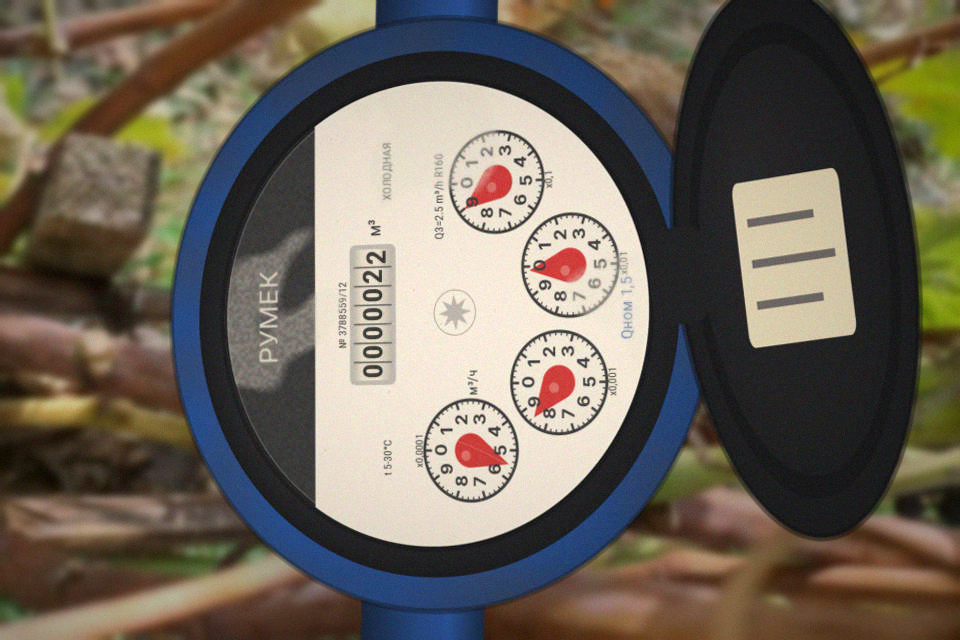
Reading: **21.8985** m³
